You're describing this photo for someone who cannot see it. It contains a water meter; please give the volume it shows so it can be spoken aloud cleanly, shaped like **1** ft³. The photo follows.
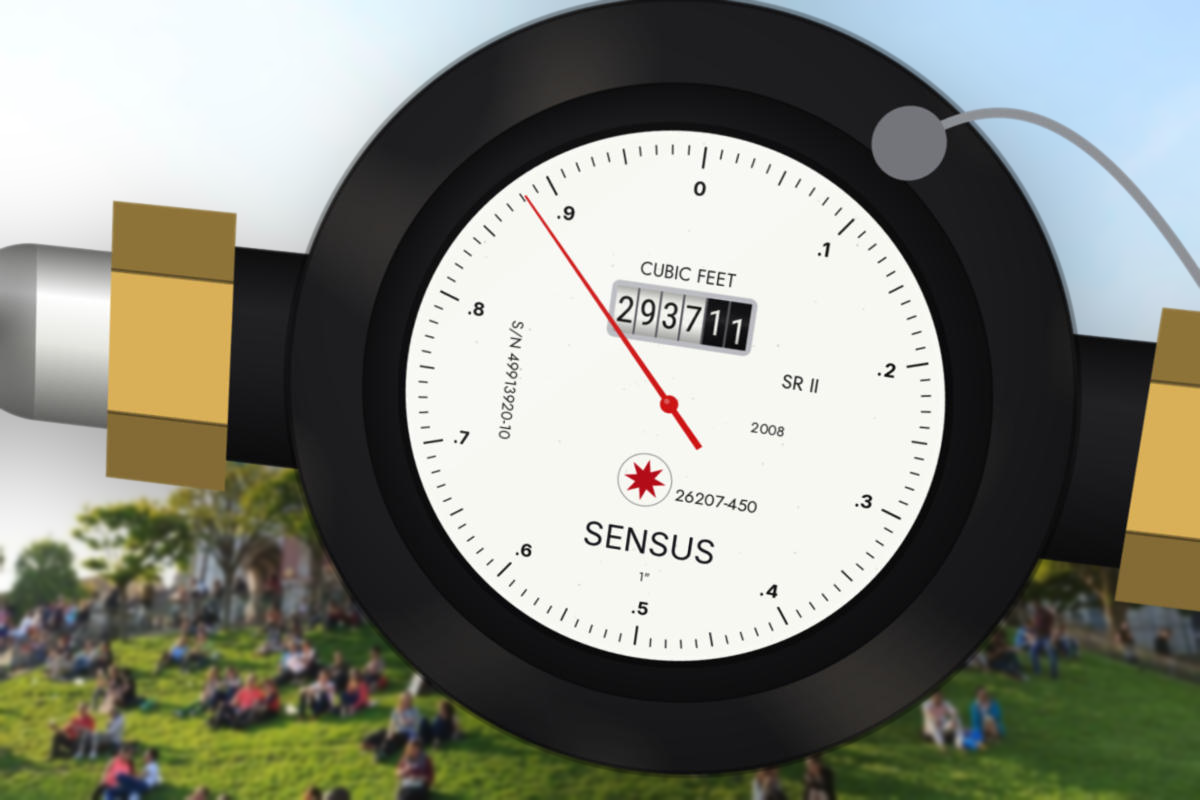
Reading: **293710.88** ft³
